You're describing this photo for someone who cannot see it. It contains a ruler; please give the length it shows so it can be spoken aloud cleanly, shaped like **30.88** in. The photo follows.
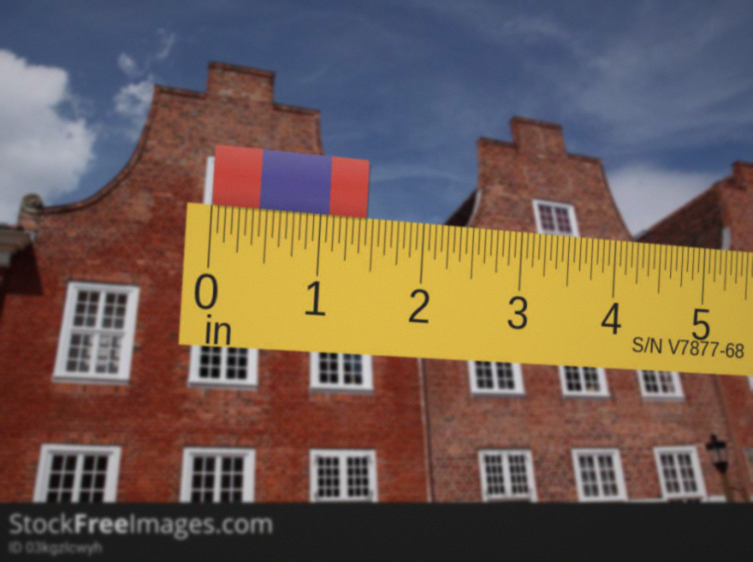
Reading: **1.4375** in
